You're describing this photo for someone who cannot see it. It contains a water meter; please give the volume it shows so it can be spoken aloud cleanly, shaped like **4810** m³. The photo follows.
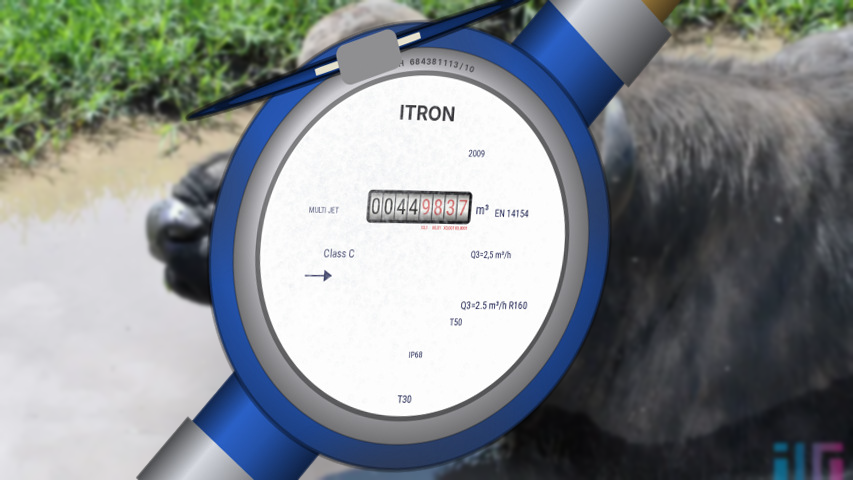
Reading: **44.9837** m³
